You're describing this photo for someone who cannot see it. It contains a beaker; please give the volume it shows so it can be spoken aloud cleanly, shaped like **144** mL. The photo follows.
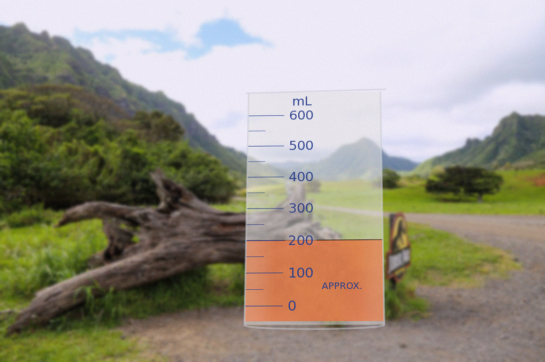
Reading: **200** mL
